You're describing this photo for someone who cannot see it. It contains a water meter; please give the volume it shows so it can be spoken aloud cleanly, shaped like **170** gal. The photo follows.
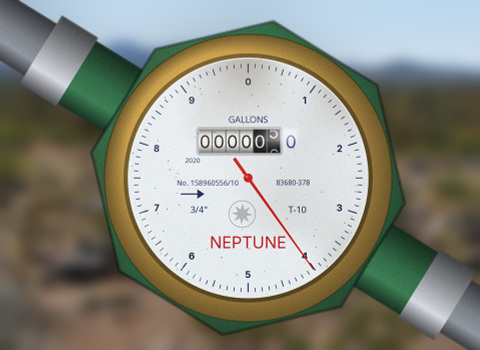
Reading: **54.0** gal
